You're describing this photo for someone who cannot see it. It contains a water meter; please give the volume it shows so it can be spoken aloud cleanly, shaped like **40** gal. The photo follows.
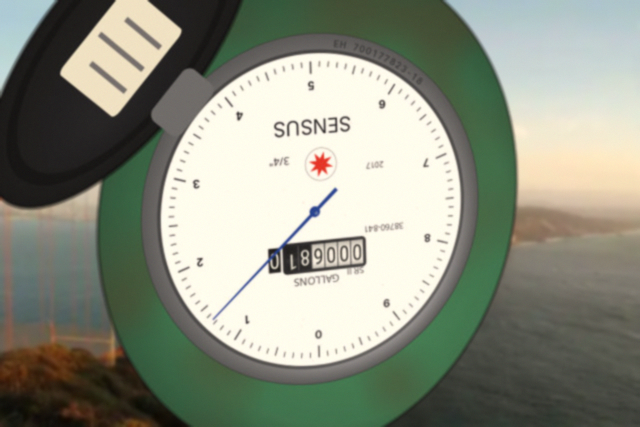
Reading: **6811.3** gal
